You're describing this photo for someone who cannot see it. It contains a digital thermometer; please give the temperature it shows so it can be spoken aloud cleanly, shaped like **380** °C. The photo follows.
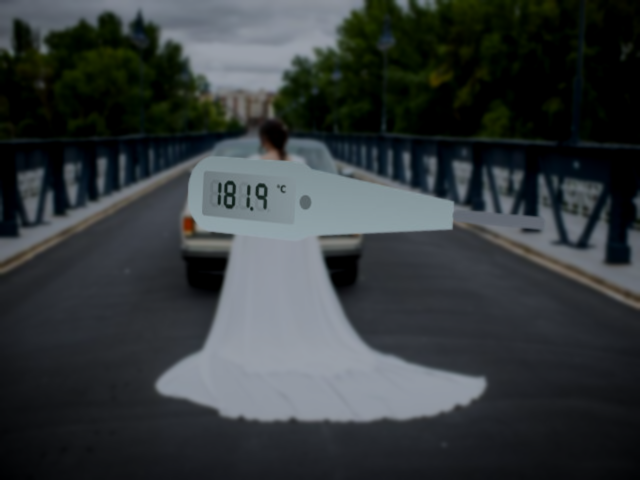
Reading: **181.9** °C
